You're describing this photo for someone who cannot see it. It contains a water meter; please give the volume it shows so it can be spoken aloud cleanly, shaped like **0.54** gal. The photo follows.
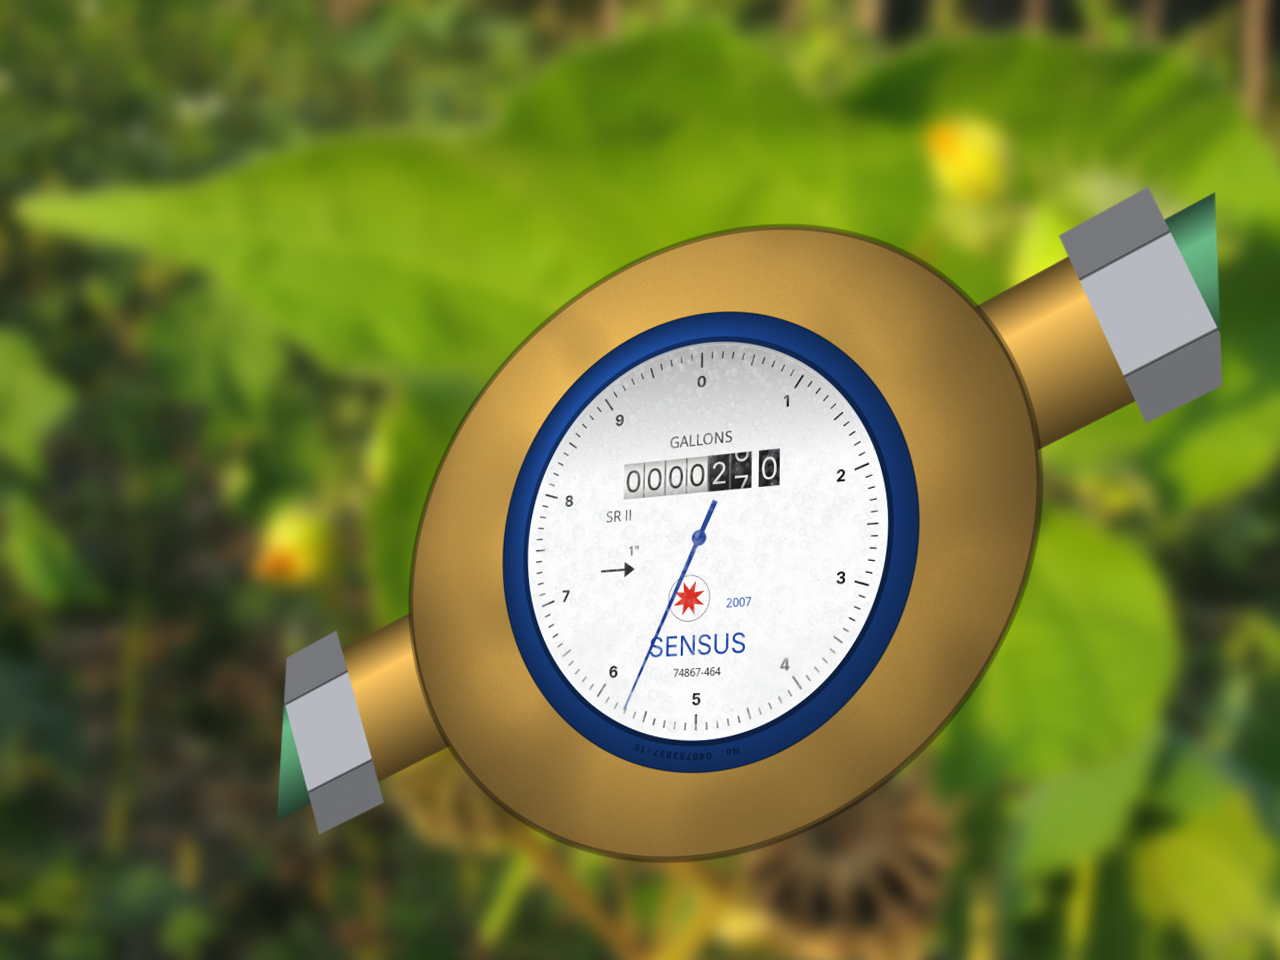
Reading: **265.7** gal
